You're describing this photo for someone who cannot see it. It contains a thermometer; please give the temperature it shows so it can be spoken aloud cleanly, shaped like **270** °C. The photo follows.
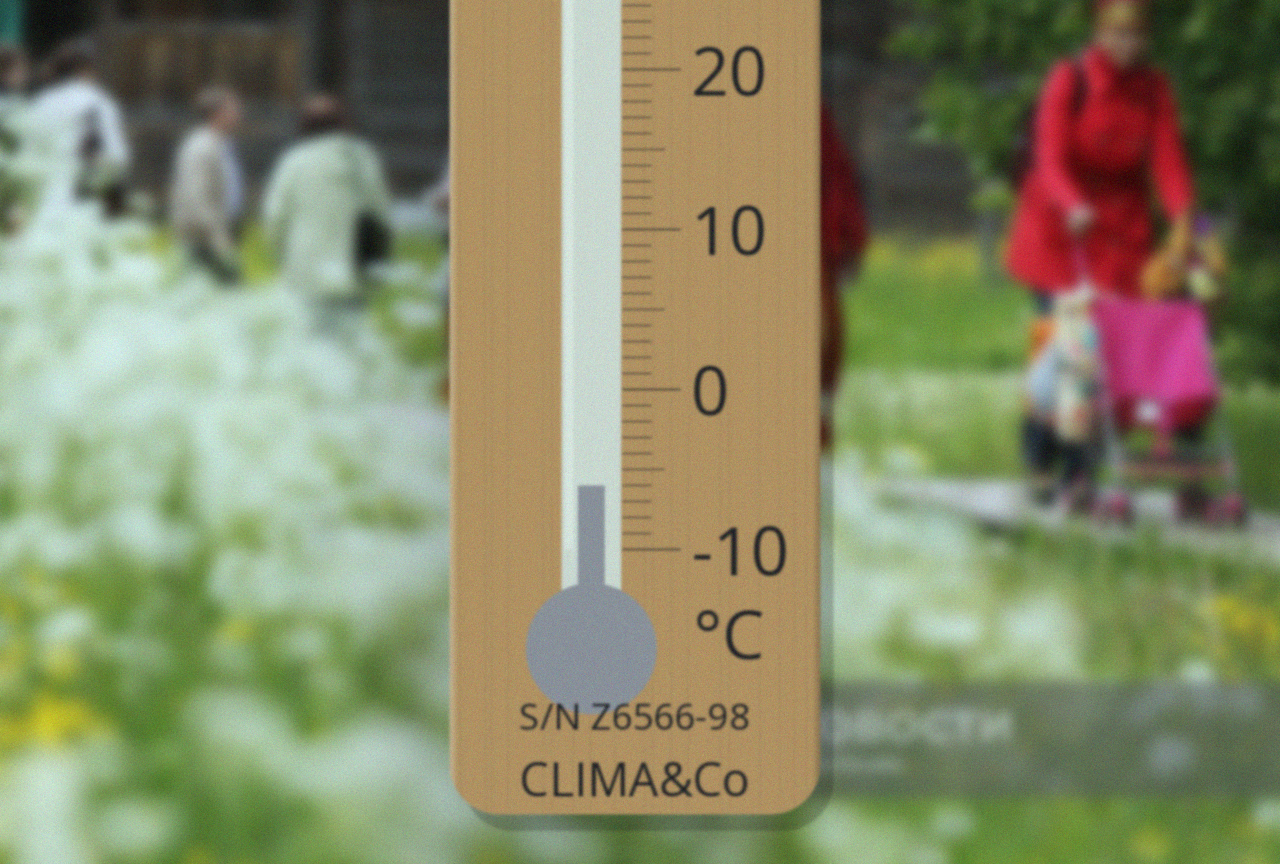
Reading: **-6** °C
